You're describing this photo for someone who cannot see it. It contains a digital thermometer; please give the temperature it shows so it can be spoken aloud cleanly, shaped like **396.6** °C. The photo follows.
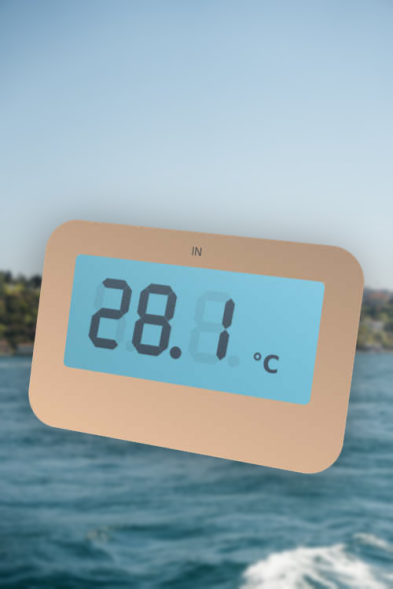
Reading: **28.1** °C
